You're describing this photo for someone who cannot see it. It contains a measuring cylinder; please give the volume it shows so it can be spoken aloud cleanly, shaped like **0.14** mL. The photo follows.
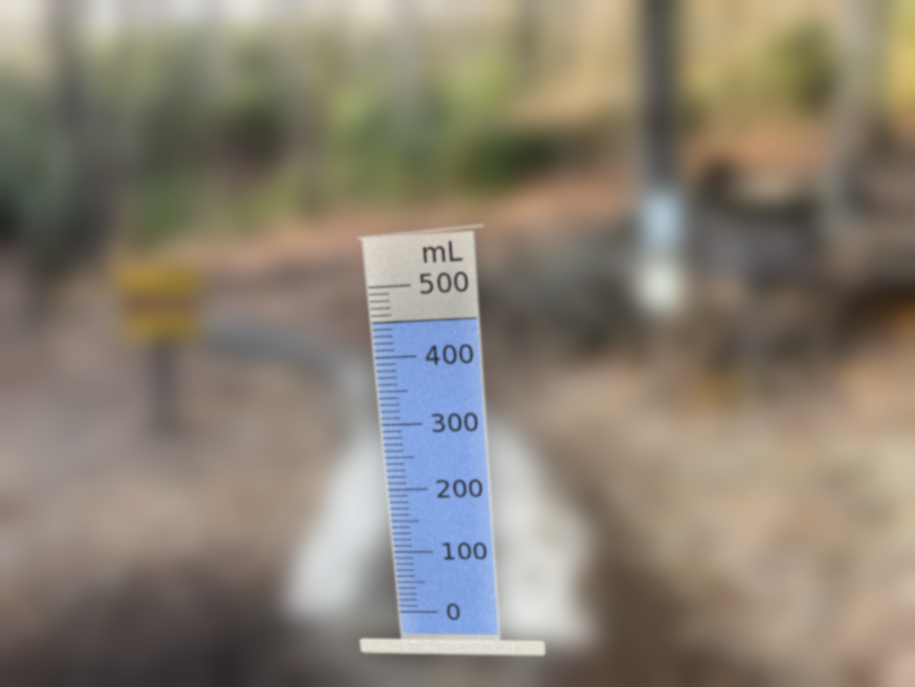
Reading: **450** mL
